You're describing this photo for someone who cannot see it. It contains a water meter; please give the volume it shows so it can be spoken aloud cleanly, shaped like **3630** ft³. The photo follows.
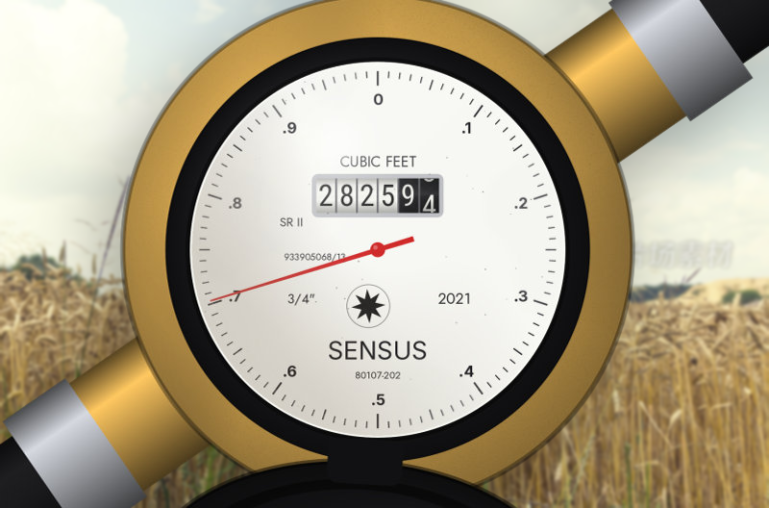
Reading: **282593.70** ft³
